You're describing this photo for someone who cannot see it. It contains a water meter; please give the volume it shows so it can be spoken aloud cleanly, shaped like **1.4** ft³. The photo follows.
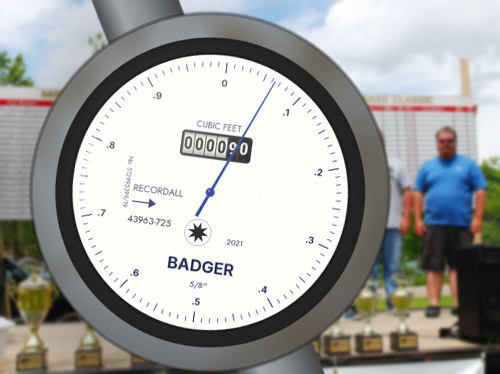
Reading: **90.06** ft³
